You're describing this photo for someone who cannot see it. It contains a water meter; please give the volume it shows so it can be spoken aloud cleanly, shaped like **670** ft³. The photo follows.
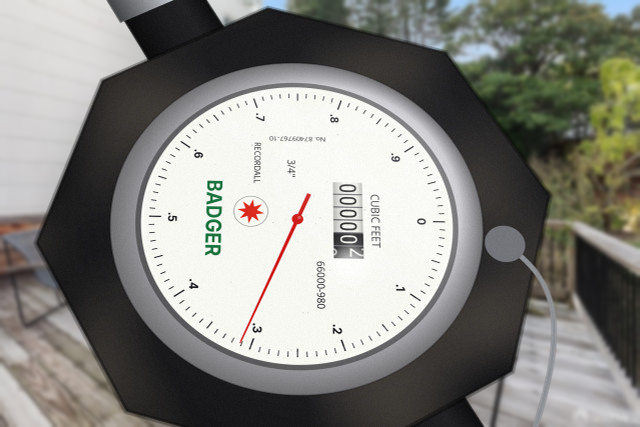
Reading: **2.31** ft³
